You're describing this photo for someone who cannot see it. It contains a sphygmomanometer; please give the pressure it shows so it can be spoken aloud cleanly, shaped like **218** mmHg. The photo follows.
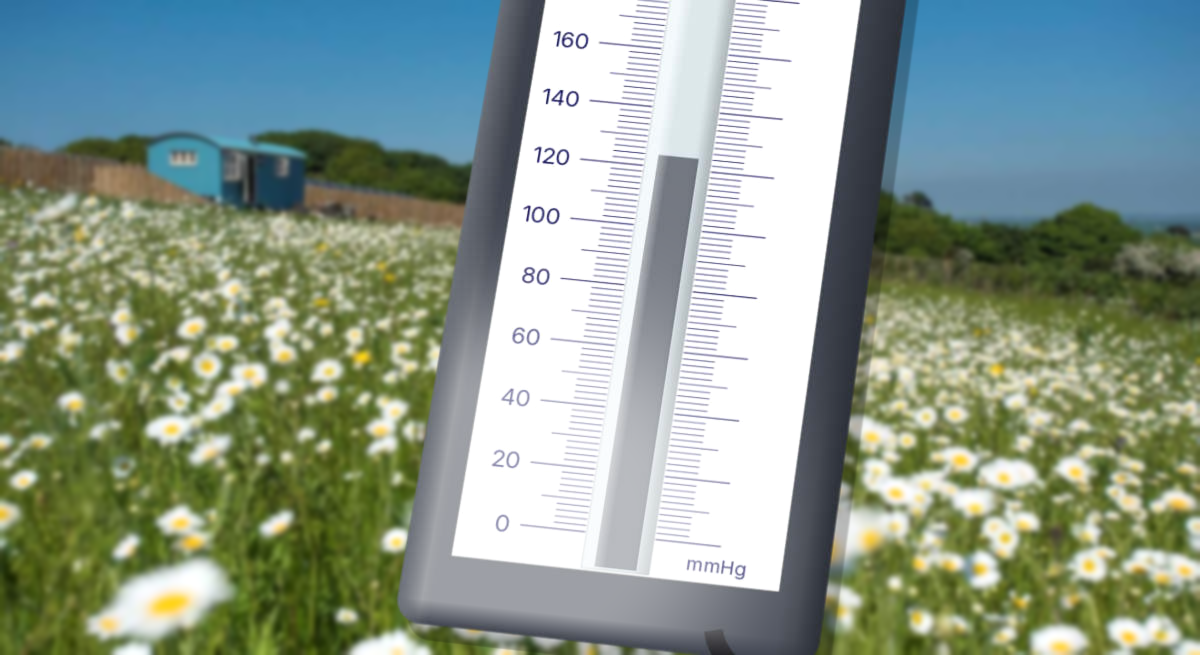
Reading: **124** mmHg
